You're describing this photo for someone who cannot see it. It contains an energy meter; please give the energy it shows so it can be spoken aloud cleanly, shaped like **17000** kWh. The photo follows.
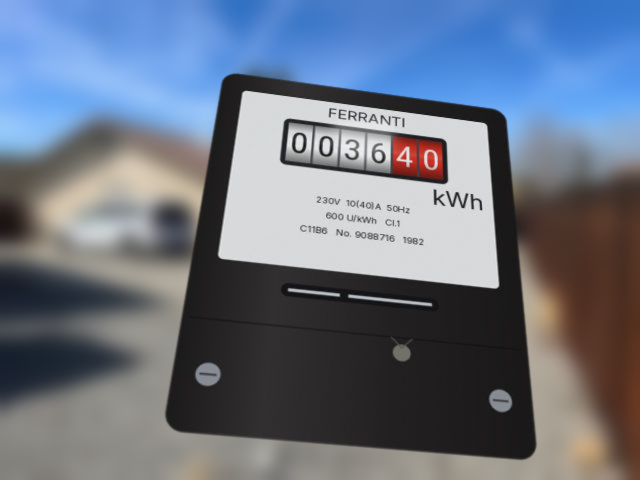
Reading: **36.40** kWh
